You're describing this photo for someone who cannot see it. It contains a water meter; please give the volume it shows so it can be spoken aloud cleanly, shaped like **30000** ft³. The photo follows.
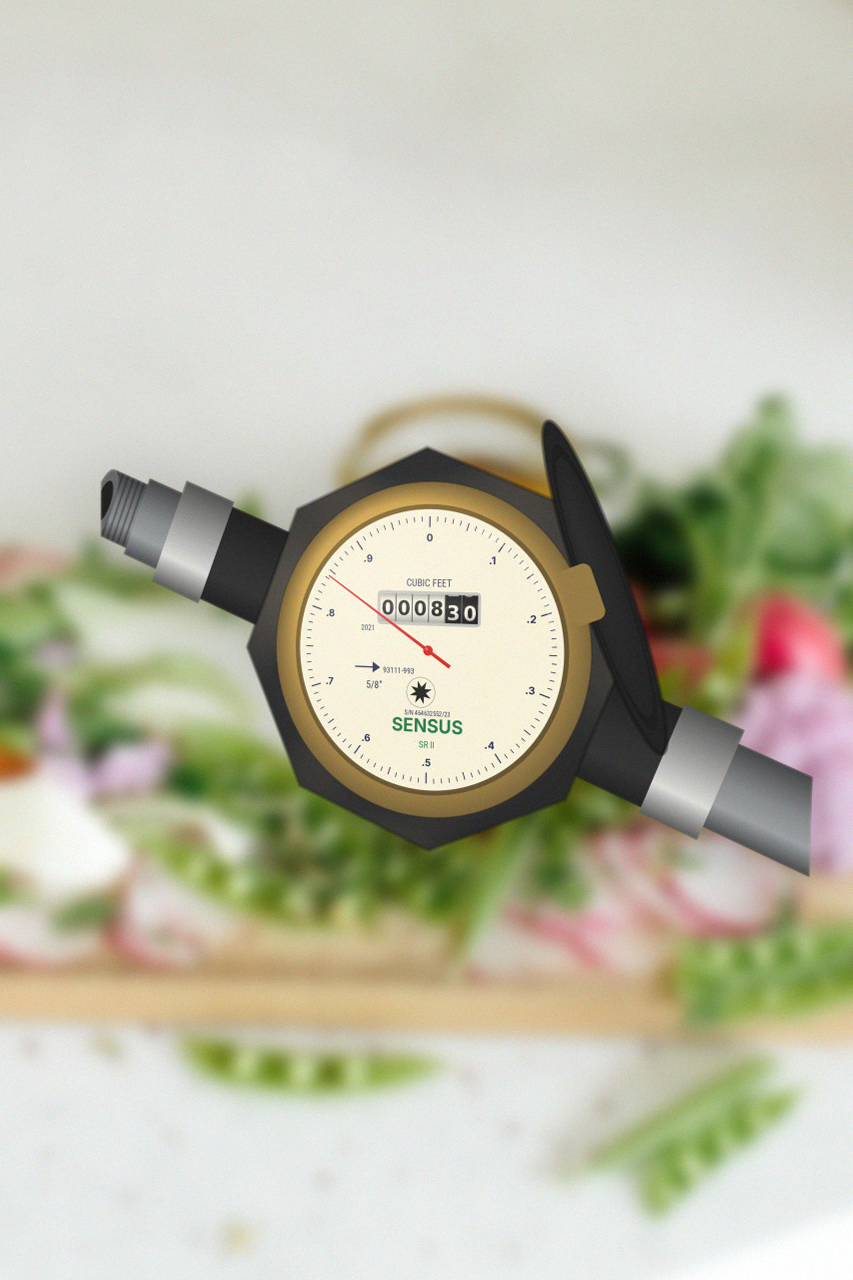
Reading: **829.84** ft³
